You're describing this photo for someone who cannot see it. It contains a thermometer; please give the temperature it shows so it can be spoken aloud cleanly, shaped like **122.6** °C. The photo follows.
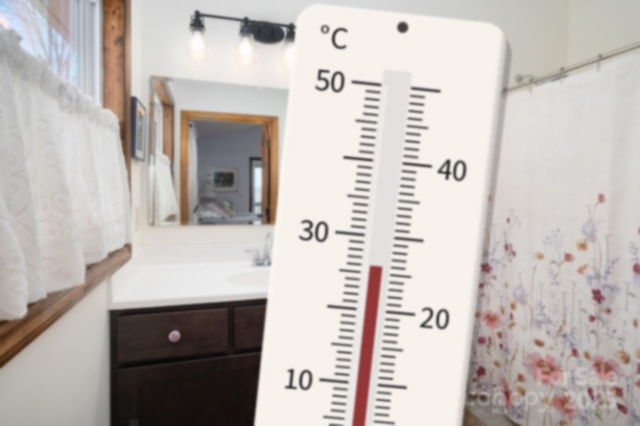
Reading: **26** °C
